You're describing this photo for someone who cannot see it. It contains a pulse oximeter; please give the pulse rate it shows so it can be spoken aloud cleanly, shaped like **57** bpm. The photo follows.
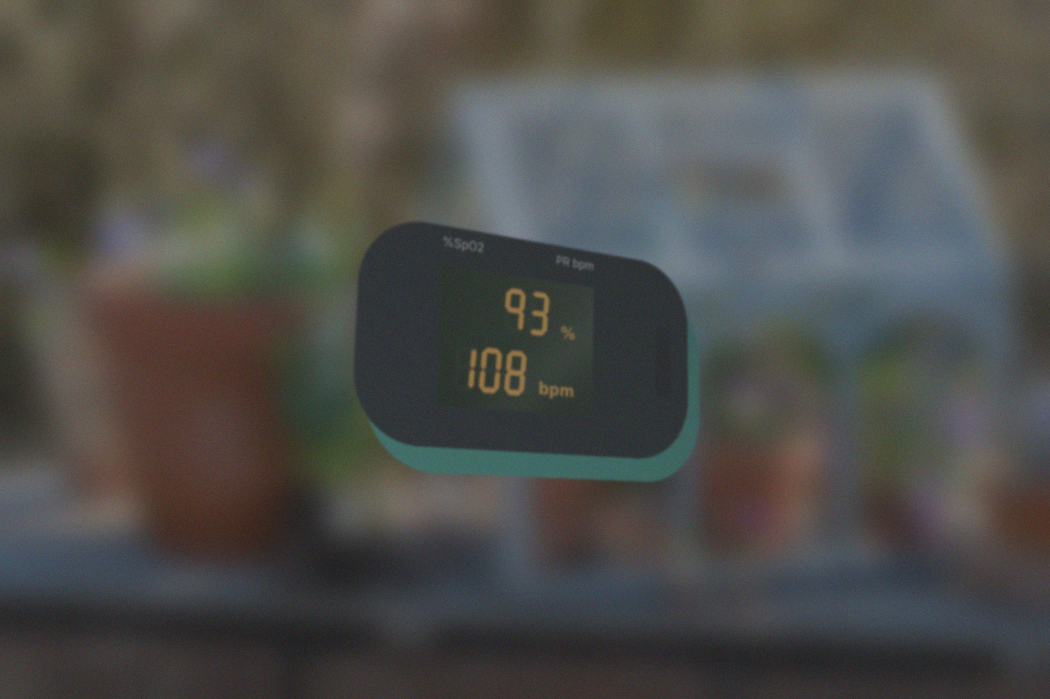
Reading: **108** bpm
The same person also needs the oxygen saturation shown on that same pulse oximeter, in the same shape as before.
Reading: **93** %
